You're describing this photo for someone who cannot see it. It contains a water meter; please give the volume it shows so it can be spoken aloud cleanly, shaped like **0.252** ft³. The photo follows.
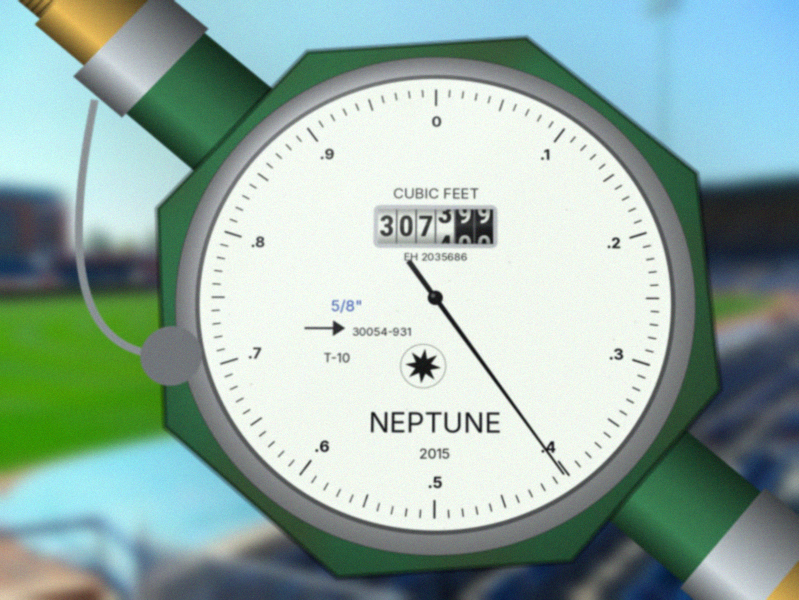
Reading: **307399.40** ft³
